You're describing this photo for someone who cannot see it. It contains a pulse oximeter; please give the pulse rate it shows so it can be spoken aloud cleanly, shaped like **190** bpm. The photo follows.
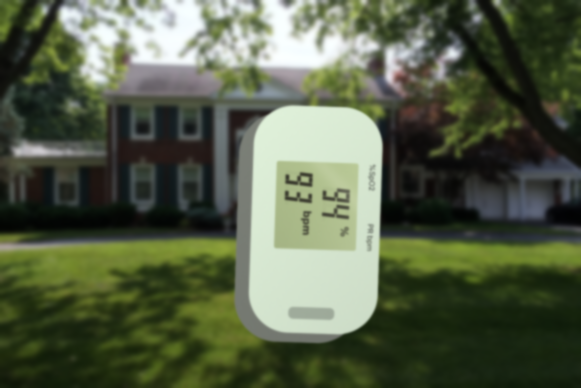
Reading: **93** bpm
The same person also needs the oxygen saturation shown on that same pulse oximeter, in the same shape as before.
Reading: **94** %
